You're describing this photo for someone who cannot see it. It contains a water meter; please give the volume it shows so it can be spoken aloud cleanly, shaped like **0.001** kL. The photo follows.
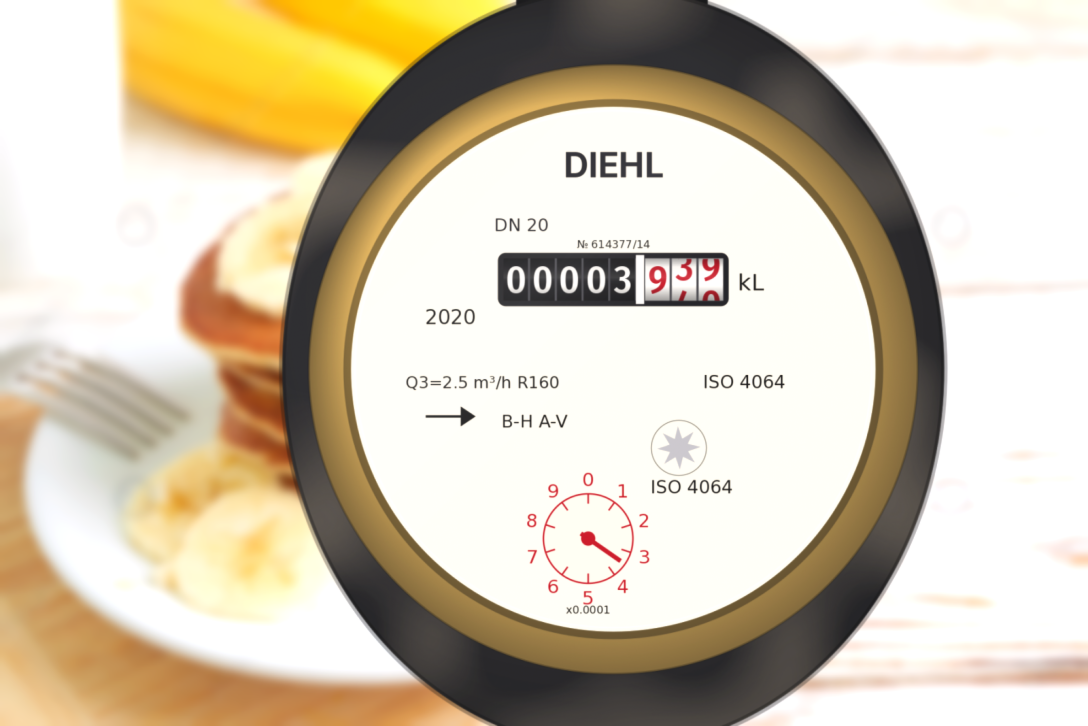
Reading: **3.9393** kL
